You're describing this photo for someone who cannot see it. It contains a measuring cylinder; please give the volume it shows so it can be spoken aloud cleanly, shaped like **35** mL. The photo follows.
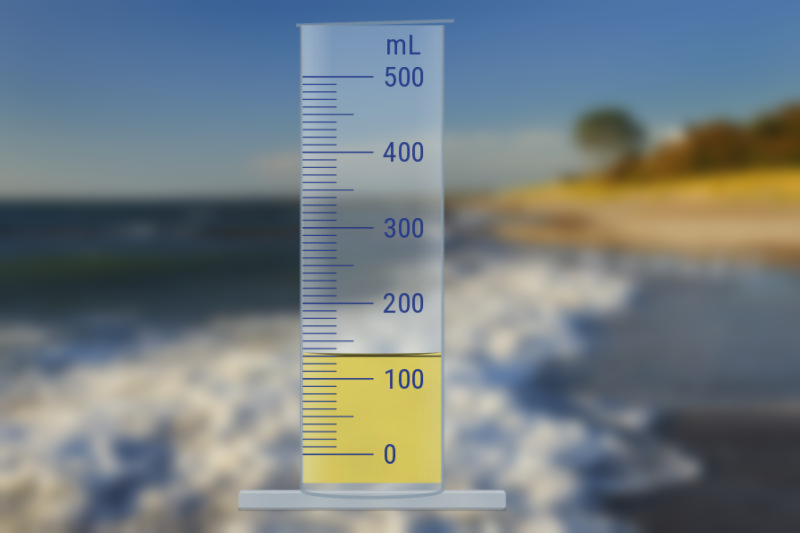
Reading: **130** mL
